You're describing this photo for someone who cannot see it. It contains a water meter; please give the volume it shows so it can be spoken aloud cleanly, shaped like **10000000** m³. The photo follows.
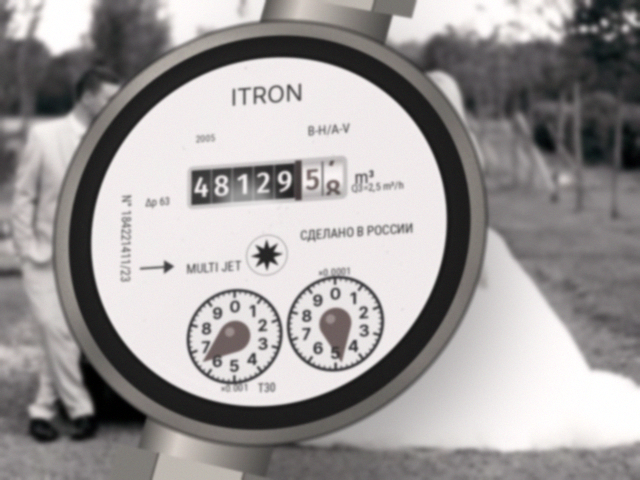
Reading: **48129.5764** m³
